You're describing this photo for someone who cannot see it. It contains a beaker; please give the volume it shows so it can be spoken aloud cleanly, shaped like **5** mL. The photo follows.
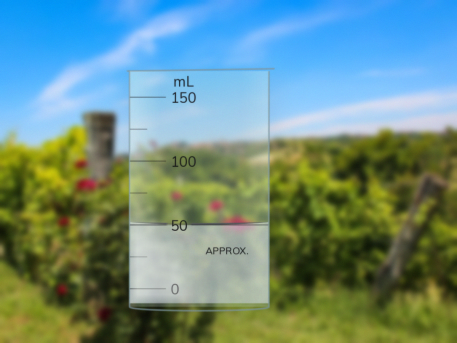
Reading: **50** mL
